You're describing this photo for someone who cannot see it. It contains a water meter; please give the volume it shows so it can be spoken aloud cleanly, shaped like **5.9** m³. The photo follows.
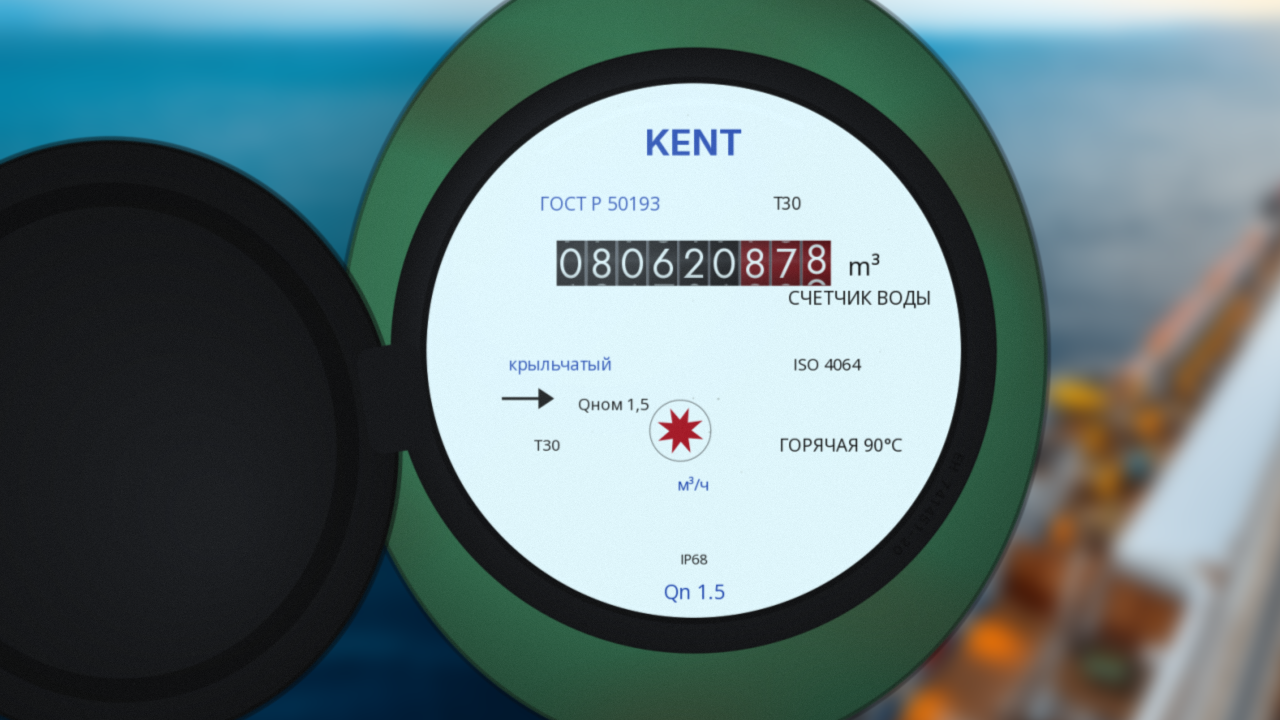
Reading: **80620.878** m³
